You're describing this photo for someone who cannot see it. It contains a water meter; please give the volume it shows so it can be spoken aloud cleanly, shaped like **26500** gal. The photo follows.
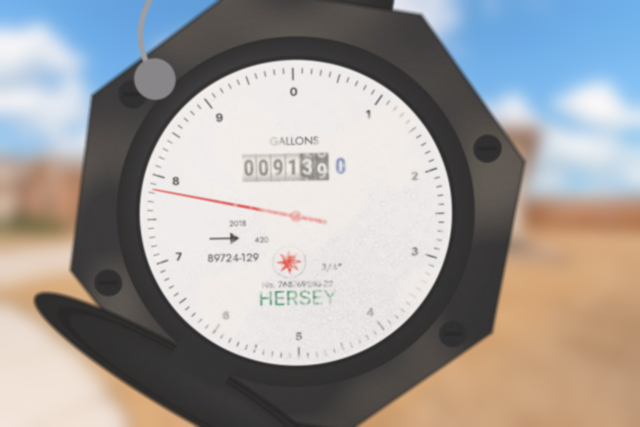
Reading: **91387.8** gal
